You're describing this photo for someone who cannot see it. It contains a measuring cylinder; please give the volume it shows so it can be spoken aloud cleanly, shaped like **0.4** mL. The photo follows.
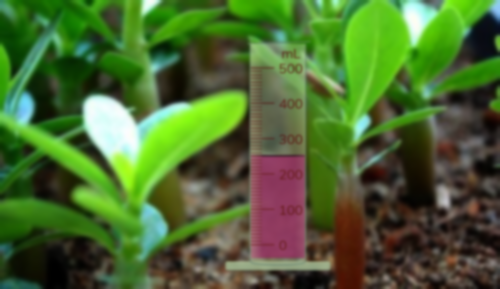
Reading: **250** mL
